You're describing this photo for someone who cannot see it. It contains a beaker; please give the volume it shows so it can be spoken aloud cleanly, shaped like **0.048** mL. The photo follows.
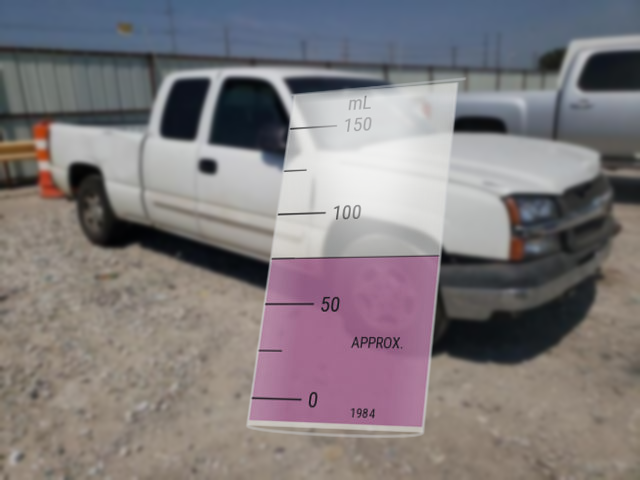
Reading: **75** mL
